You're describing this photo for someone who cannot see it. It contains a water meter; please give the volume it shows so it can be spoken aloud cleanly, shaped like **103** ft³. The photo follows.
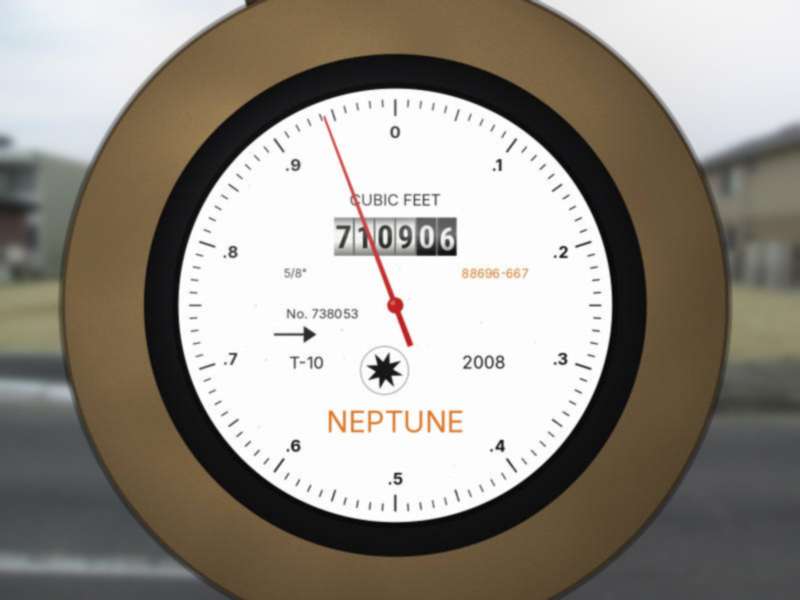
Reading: **710905.94** ft³
